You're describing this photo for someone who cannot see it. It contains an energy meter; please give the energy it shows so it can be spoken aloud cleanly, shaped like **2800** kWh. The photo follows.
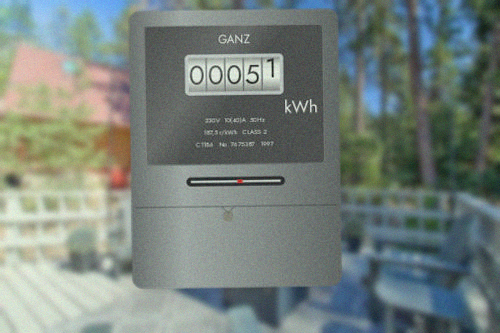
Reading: **51** kWh
